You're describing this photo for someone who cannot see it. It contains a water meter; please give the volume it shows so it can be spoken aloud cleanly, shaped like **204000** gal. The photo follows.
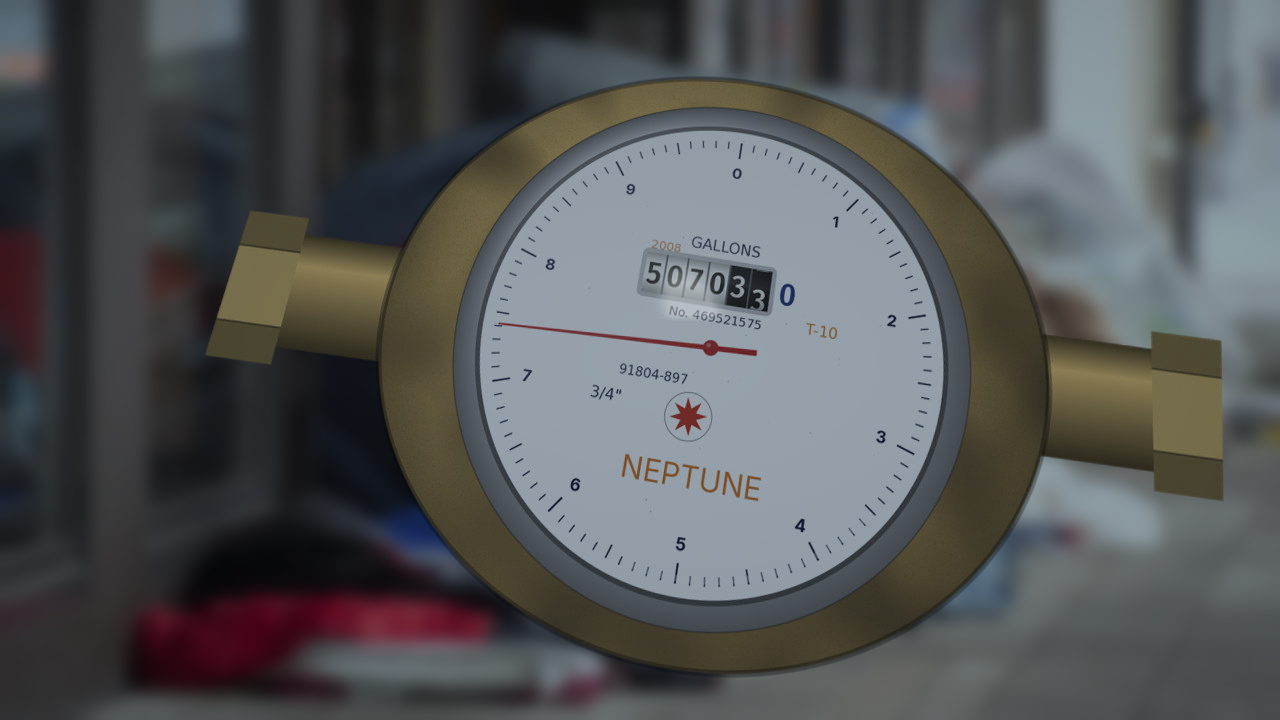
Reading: **5070327.4** gal
